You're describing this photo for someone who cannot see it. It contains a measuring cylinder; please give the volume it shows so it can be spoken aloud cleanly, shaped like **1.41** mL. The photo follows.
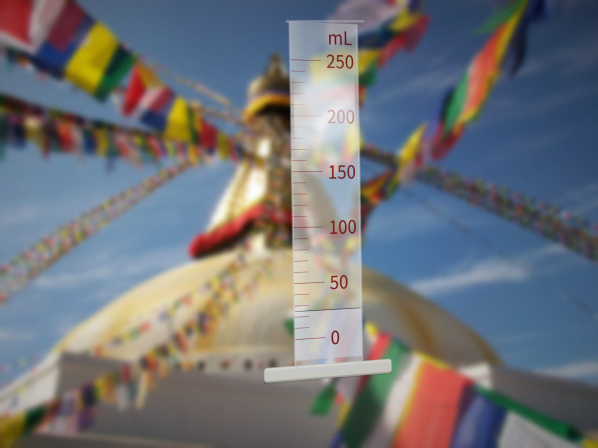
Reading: **25** mL
